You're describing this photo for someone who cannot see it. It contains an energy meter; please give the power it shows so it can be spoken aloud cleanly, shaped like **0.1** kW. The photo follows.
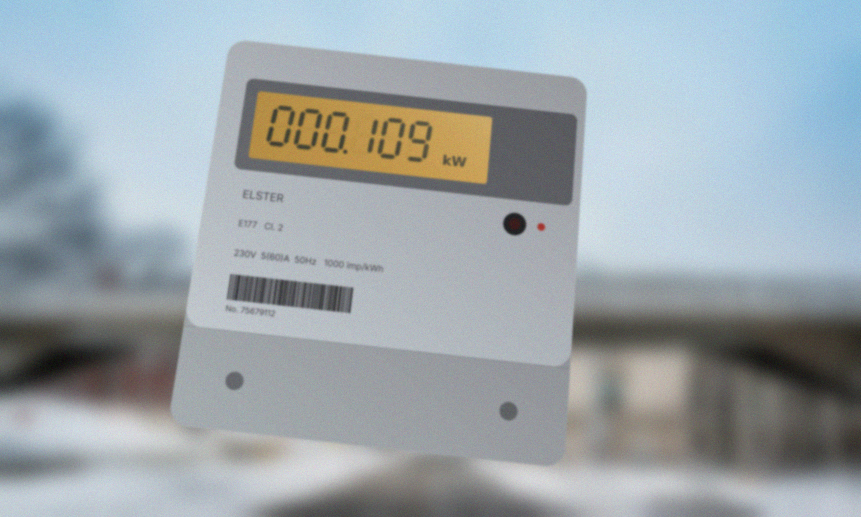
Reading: **0.109** kW
